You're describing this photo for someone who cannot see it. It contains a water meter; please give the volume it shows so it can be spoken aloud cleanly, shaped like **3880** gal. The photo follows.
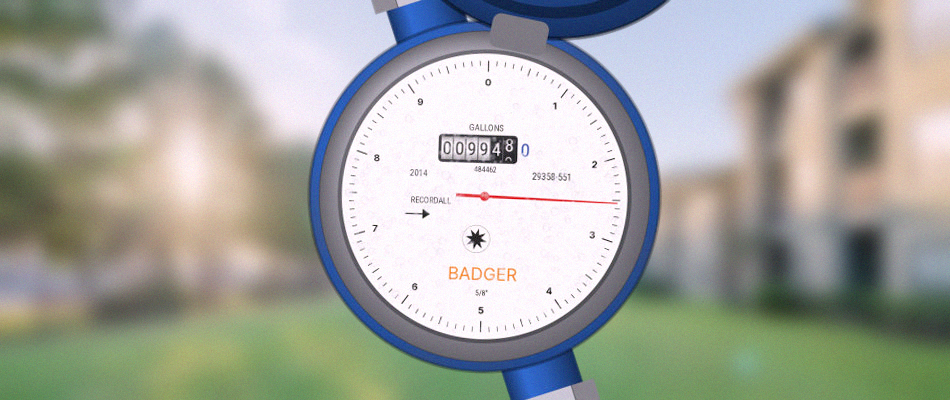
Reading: **99482.5** gal
